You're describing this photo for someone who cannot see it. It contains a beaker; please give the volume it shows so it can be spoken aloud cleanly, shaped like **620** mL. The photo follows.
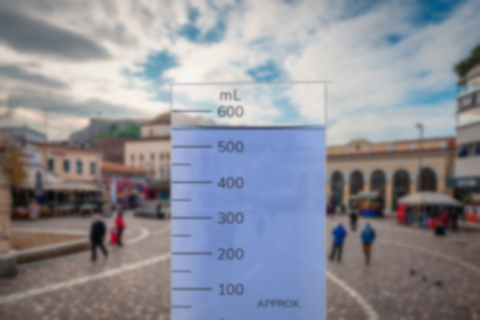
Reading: **550** mL
